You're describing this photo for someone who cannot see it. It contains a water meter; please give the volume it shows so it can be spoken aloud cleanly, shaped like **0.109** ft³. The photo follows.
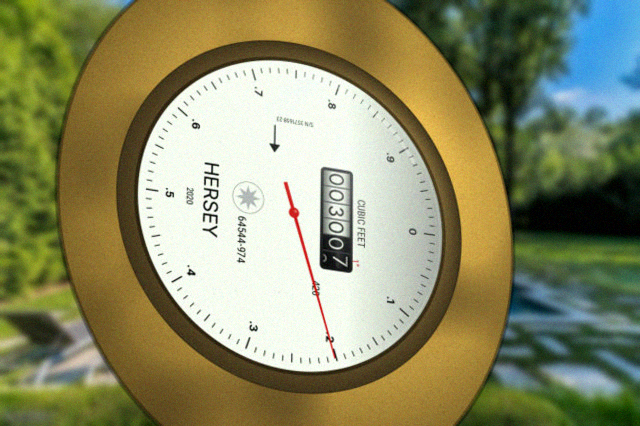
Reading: **3007.20** ft³
